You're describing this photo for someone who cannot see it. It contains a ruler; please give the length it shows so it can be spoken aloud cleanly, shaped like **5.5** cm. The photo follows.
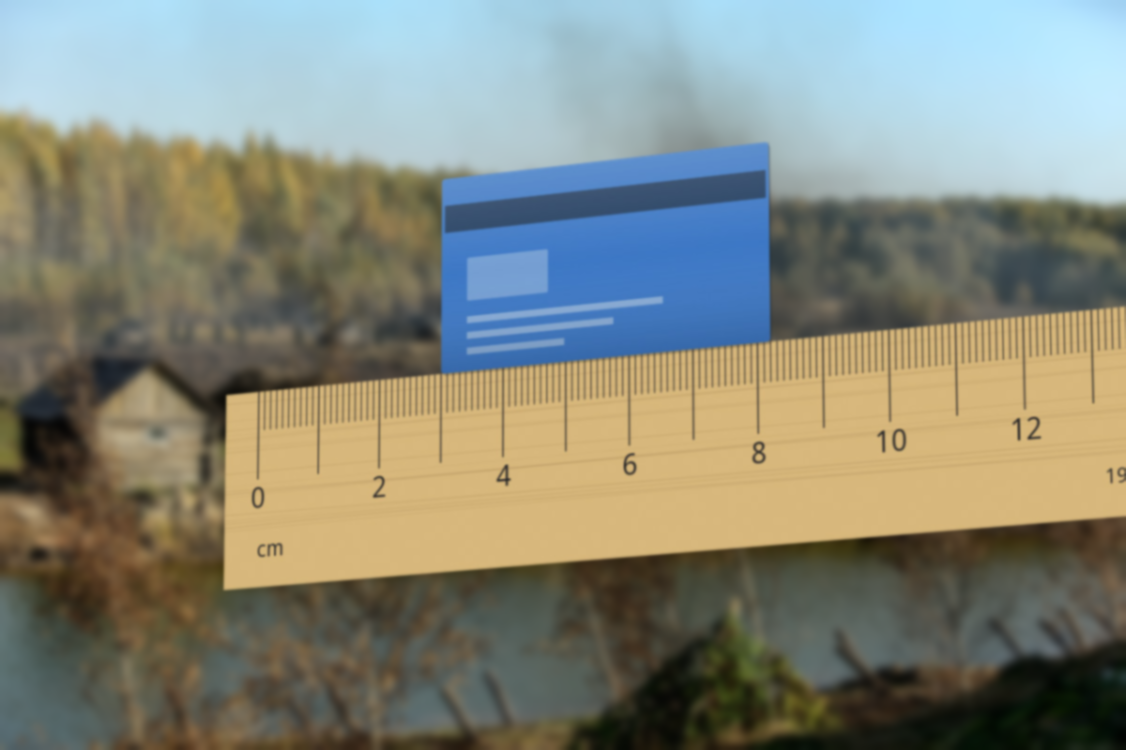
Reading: **5.2** cm
